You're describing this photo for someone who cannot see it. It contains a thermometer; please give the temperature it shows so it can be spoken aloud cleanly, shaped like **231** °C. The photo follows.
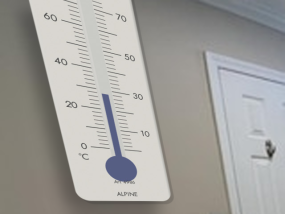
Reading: **28** °C
